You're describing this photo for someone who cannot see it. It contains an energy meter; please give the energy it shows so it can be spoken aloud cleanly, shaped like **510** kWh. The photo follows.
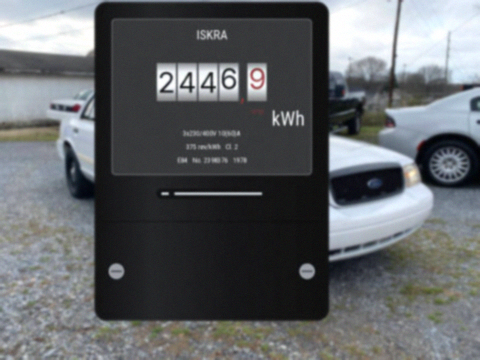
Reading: **2446.9** kWh
